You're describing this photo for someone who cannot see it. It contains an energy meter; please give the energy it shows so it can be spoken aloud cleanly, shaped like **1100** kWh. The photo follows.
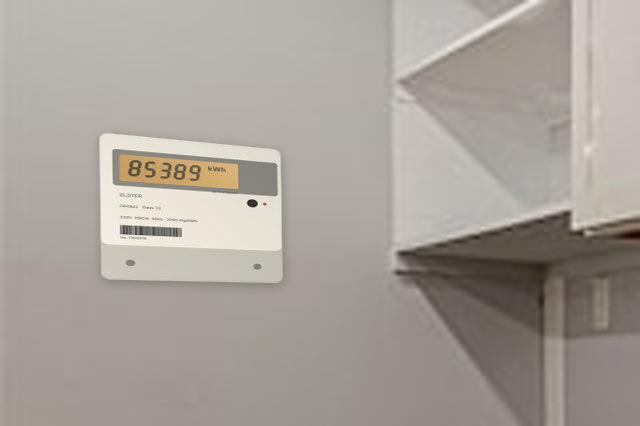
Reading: **85389** kWh
